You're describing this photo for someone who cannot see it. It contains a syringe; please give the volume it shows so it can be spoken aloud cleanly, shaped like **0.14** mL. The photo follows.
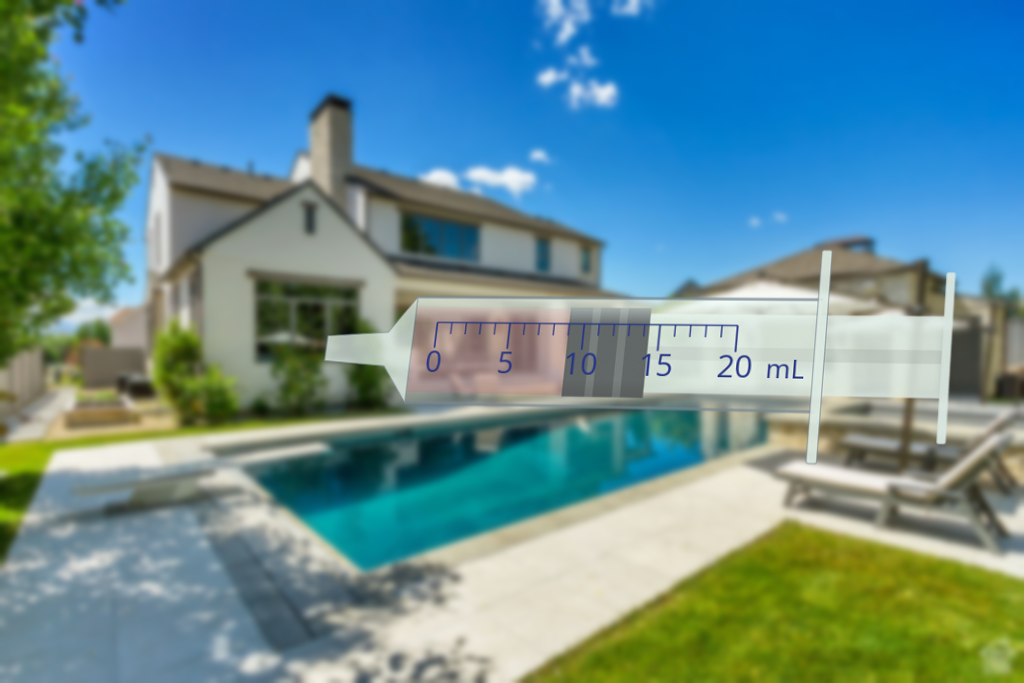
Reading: **9** mL
